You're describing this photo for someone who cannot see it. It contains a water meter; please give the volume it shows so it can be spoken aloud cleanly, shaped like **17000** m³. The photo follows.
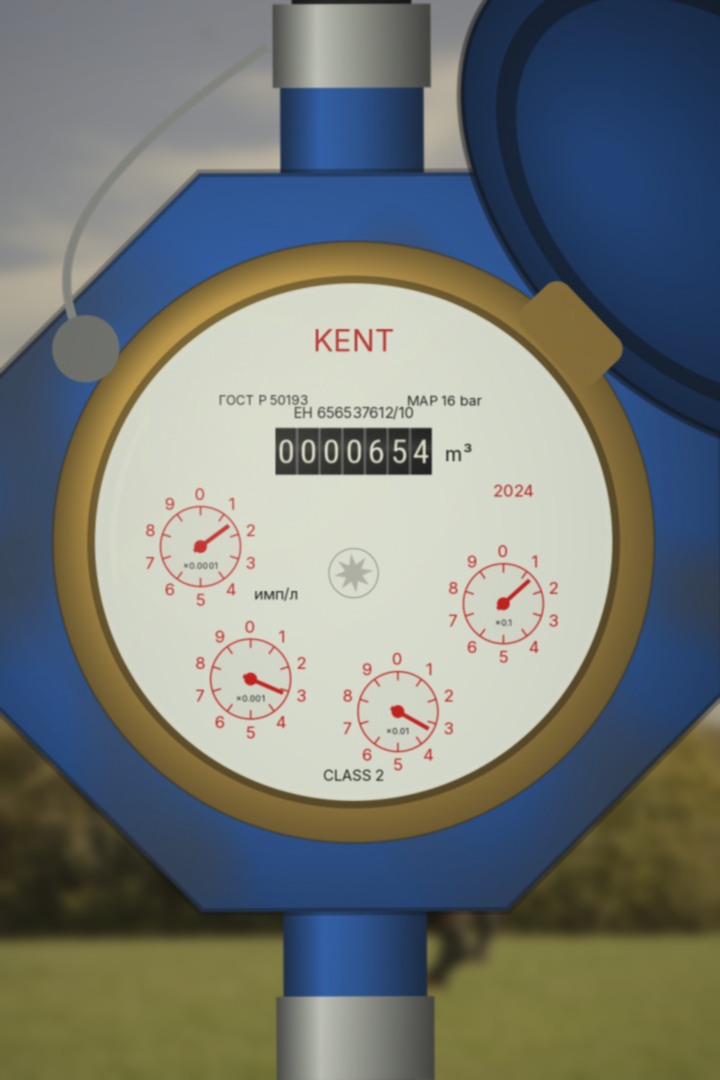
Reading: **654.1331** m³
